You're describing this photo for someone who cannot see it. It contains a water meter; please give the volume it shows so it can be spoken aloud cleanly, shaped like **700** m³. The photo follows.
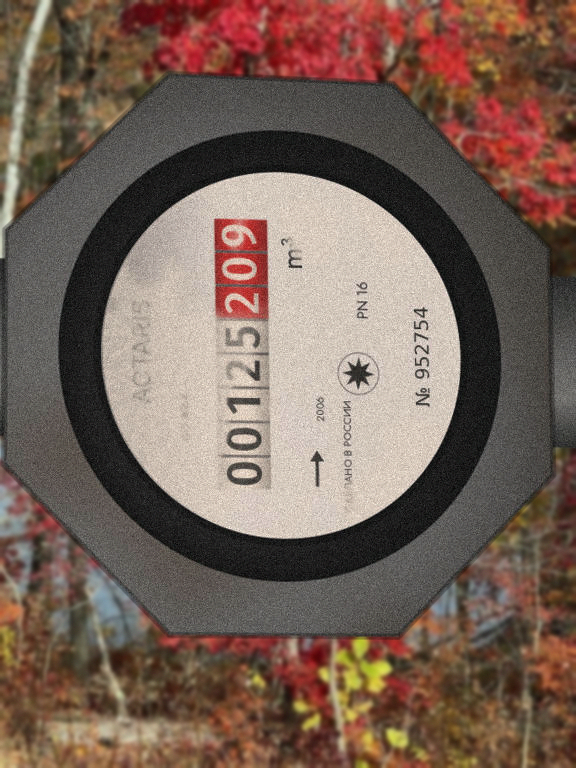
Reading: **125.209** m³
